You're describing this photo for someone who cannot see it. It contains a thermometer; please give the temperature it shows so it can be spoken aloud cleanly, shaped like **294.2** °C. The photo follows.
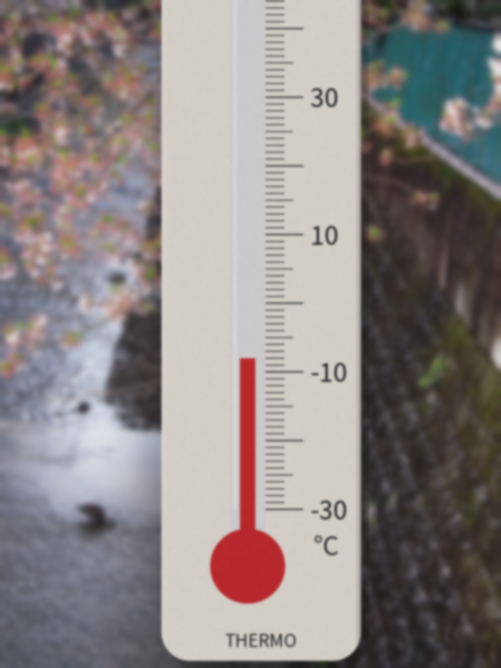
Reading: **-8** °C
